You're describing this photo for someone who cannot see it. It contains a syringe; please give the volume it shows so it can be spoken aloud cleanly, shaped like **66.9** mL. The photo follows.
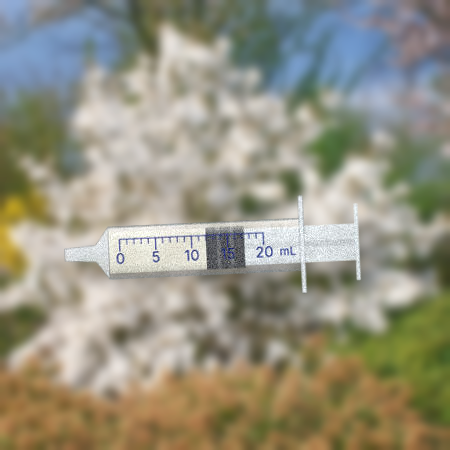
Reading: **12** mL
